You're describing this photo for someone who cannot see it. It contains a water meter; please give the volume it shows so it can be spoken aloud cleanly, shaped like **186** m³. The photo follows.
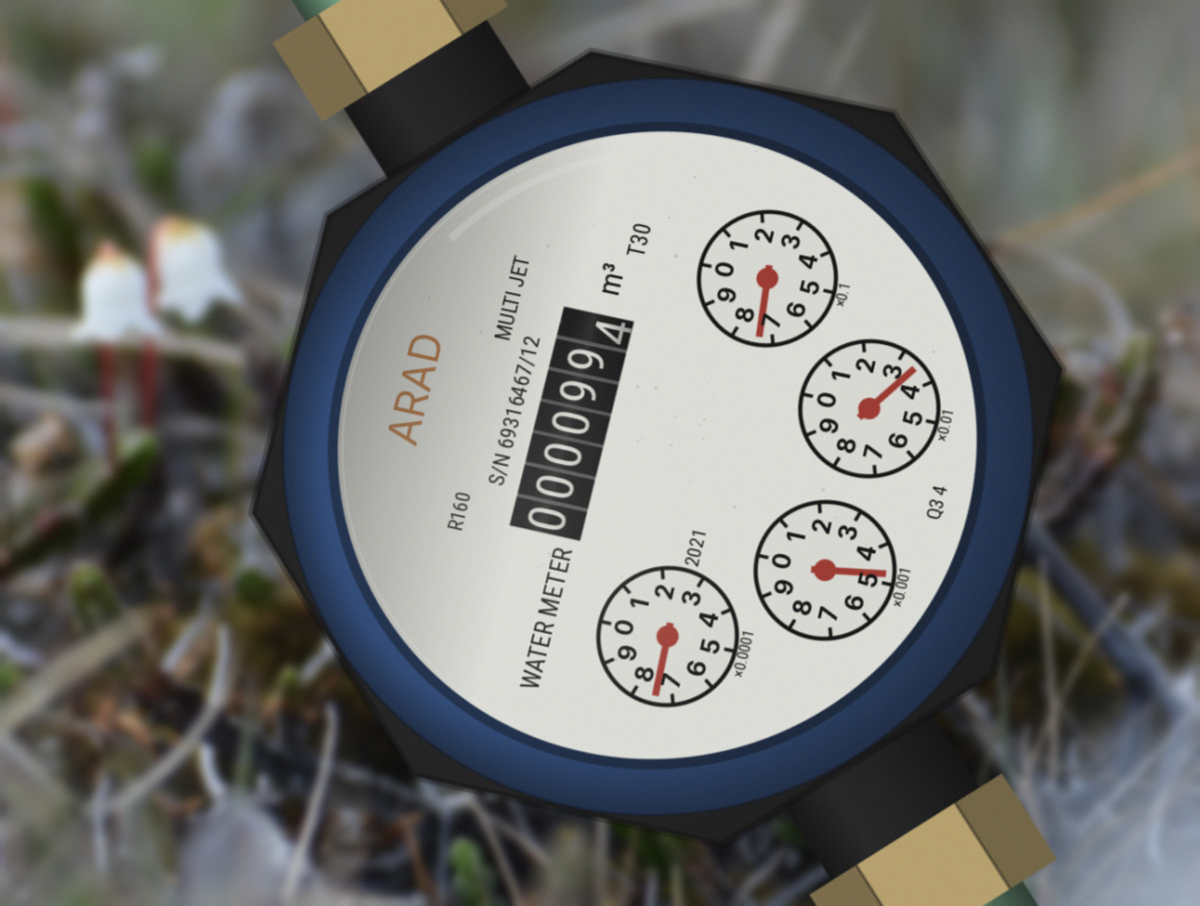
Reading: **993.7347** m³
